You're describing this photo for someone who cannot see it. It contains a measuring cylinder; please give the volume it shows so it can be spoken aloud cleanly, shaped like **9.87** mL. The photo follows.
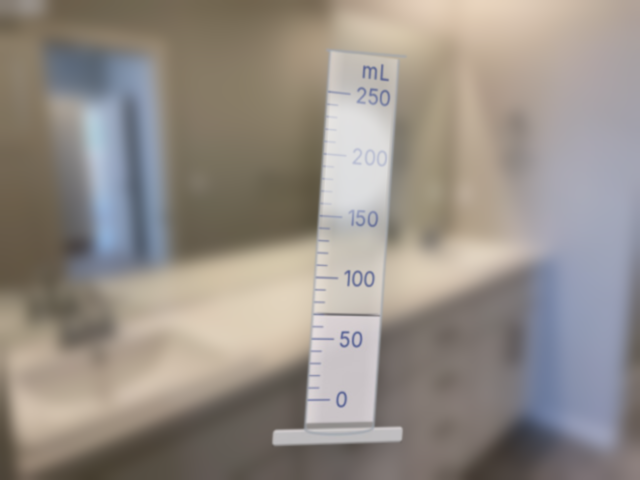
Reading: **70** mL
